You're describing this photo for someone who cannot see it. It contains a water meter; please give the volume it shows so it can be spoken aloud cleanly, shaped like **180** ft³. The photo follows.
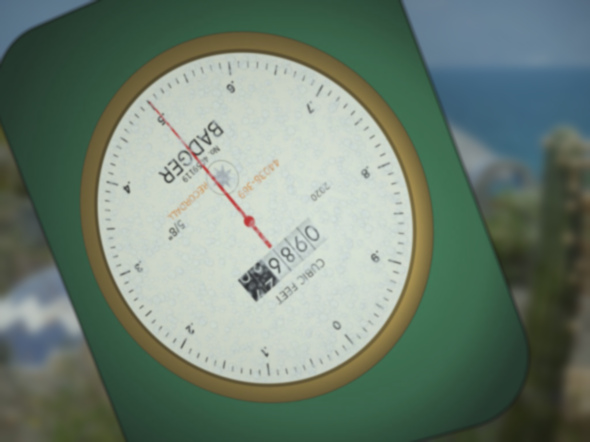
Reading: **98629.50** ft³
